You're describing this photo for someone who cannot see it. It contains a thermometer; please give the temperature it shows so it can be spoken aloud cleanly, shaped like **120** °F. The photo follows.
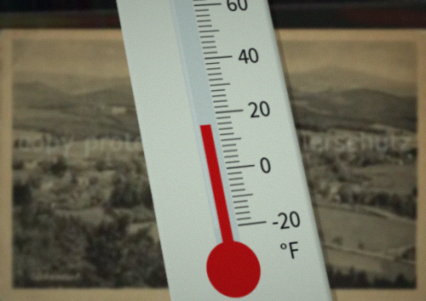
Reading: **16** °F
